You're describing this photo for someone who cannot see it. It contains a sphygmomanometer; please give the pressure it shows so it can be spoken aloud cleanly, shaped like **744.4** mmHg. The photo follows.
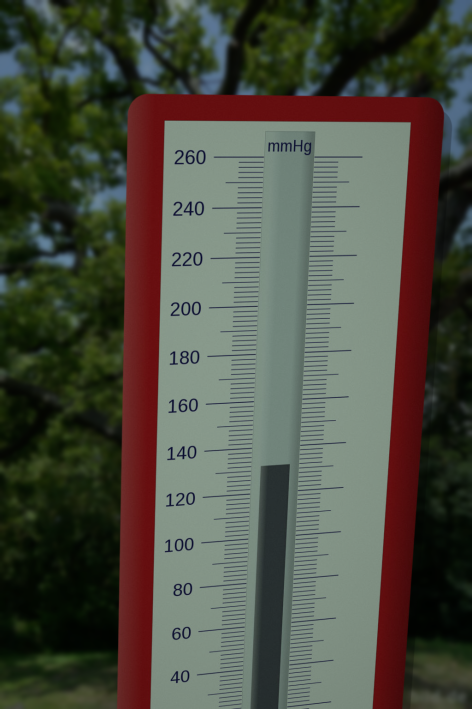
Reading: **132** mmHg
